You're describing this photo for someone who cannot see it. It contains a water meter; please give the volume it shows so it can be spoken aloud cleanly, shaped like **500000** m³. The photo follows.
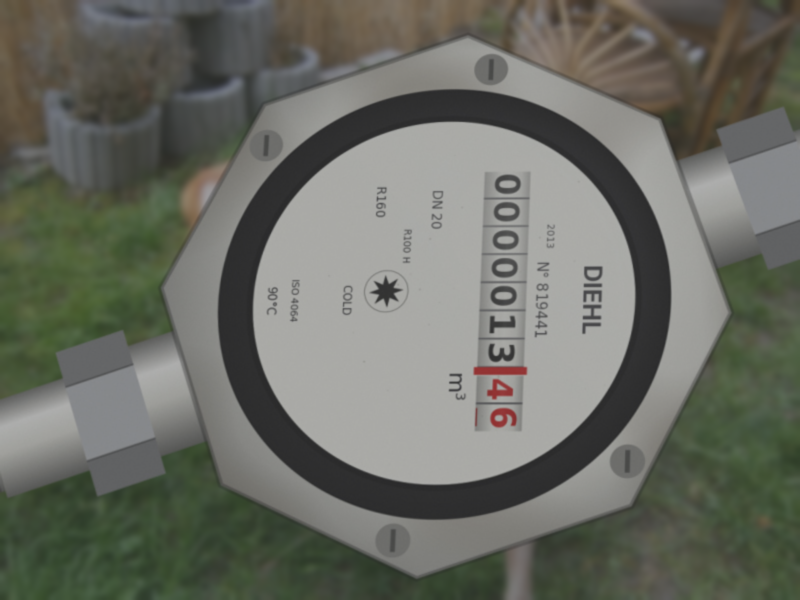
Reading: **13.46** m³
